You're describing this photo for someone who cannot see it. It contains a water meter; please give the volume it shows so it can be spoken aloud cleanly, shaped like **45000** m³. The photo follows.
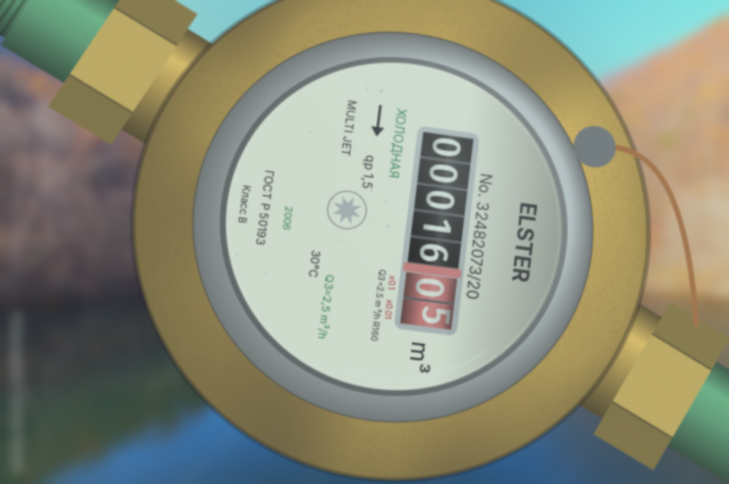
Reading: **16.05** m³
